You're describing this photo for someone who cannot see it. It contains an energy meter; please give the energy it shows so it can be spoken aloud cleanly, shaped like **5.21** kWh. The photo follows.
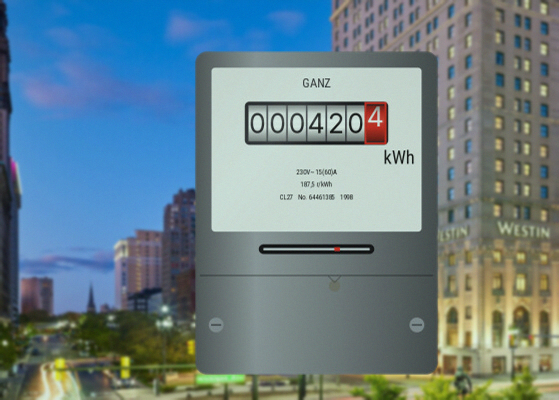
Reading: **420.4** kWh
